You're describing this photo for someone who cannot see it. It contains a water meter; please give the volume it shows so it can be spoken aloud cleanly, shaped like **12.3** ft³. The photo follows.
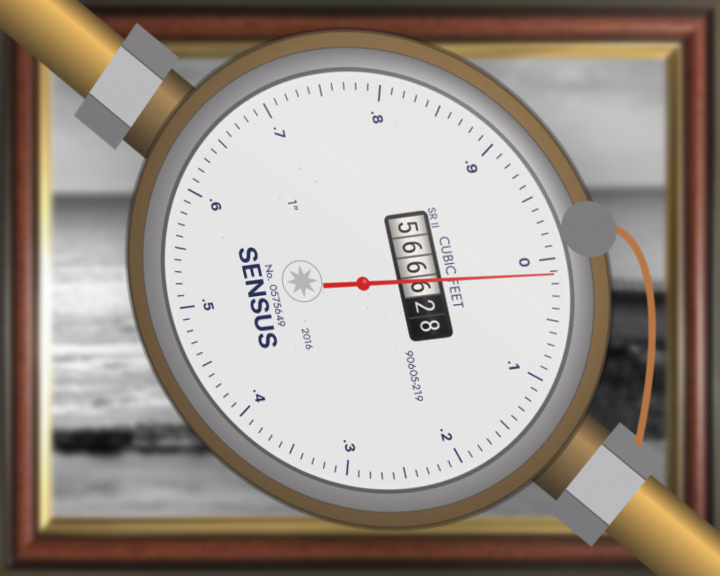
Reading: **566628.01** ft³
